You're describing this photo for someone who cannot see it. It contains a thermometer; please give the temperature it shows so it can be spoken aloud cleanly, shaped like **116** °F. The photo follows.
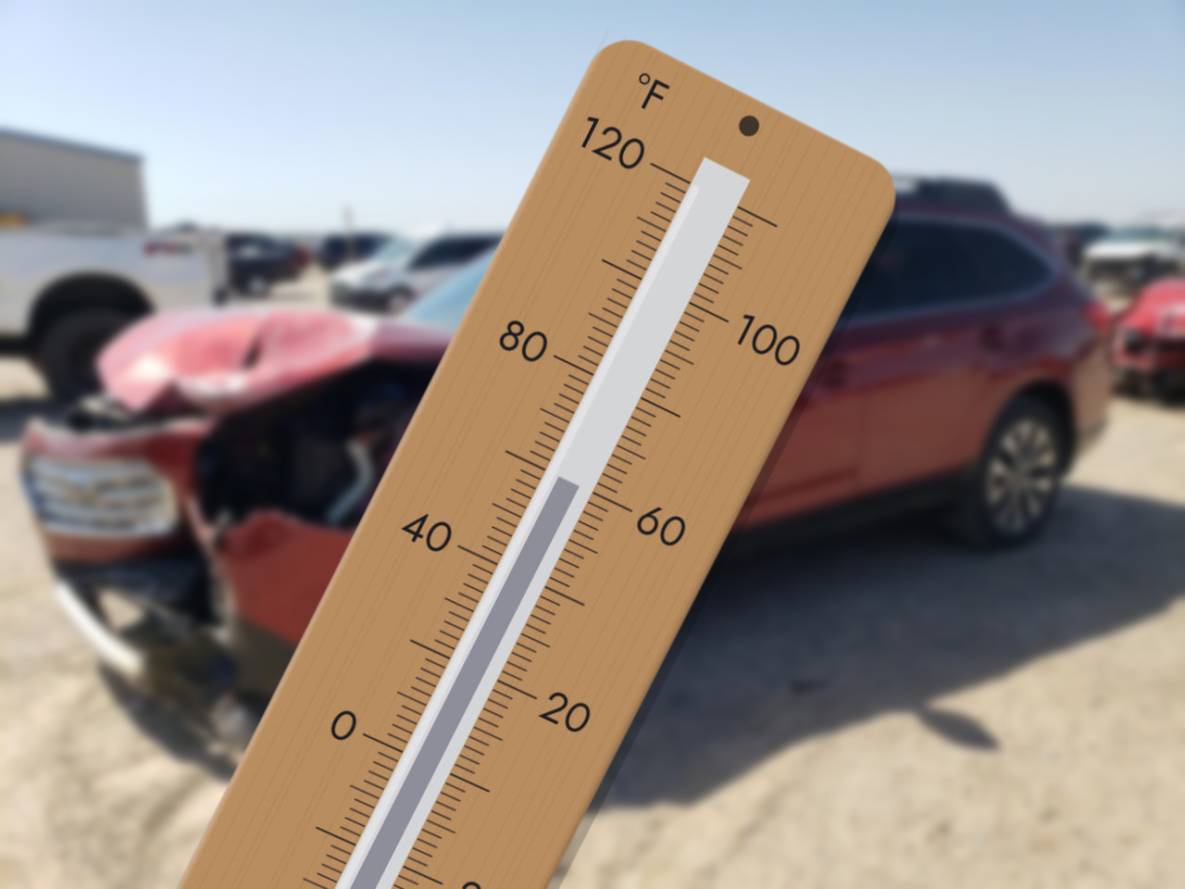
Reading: **60** °F
